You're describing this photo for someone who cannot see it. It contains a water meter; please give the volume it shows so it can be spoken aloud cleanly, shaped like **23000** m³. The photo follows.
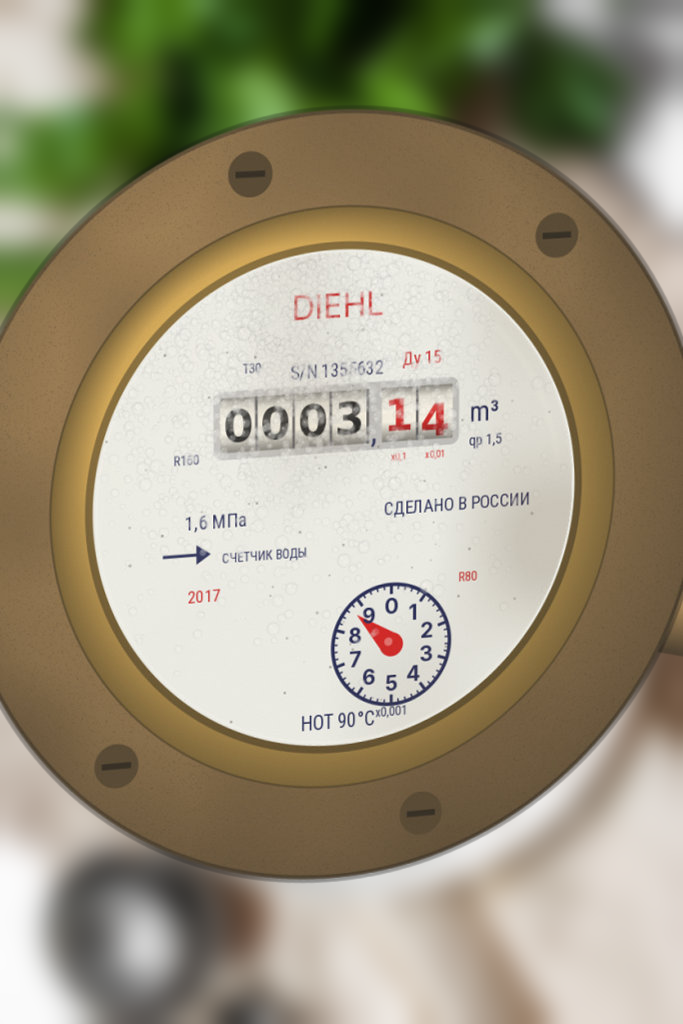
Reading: **3.138** m³
